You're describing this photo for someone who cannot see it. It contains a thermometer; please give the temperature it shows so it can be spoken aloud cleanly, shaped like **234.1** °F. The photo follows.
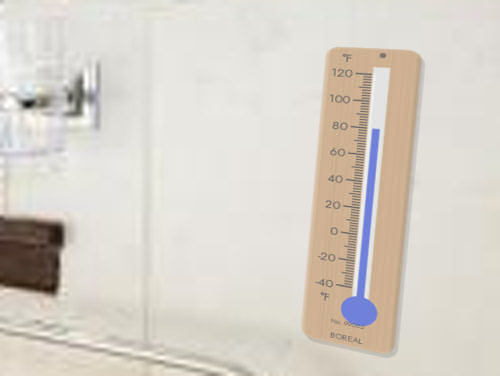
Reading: **80** °F
